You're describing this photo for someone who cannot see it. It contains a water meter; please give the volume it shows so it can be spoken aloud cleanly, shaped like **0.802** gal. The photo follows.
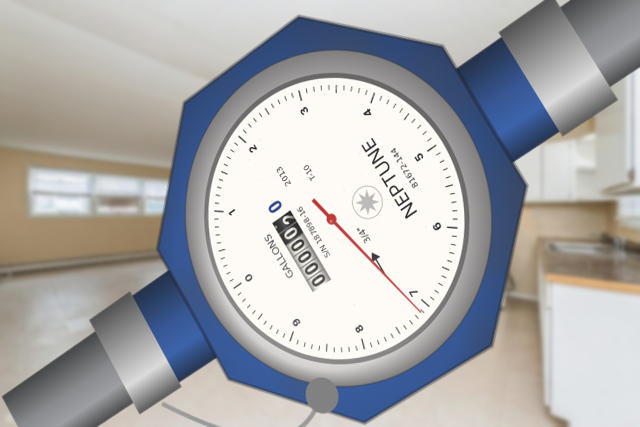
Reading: **17.1** gal
